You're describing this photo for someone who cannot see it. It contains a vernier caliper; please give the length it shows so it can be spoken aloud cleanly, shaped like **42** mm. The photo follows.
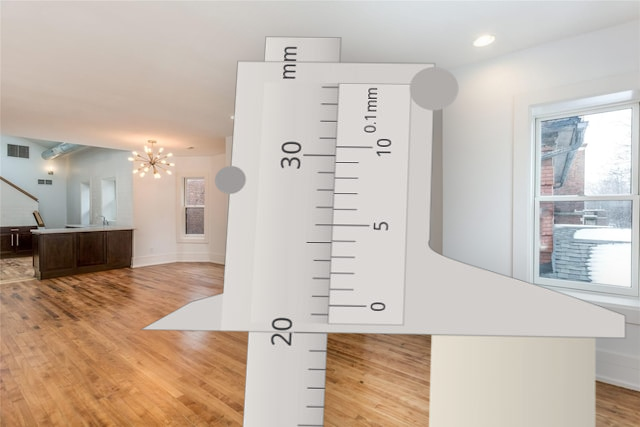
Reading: **21.5** mm
